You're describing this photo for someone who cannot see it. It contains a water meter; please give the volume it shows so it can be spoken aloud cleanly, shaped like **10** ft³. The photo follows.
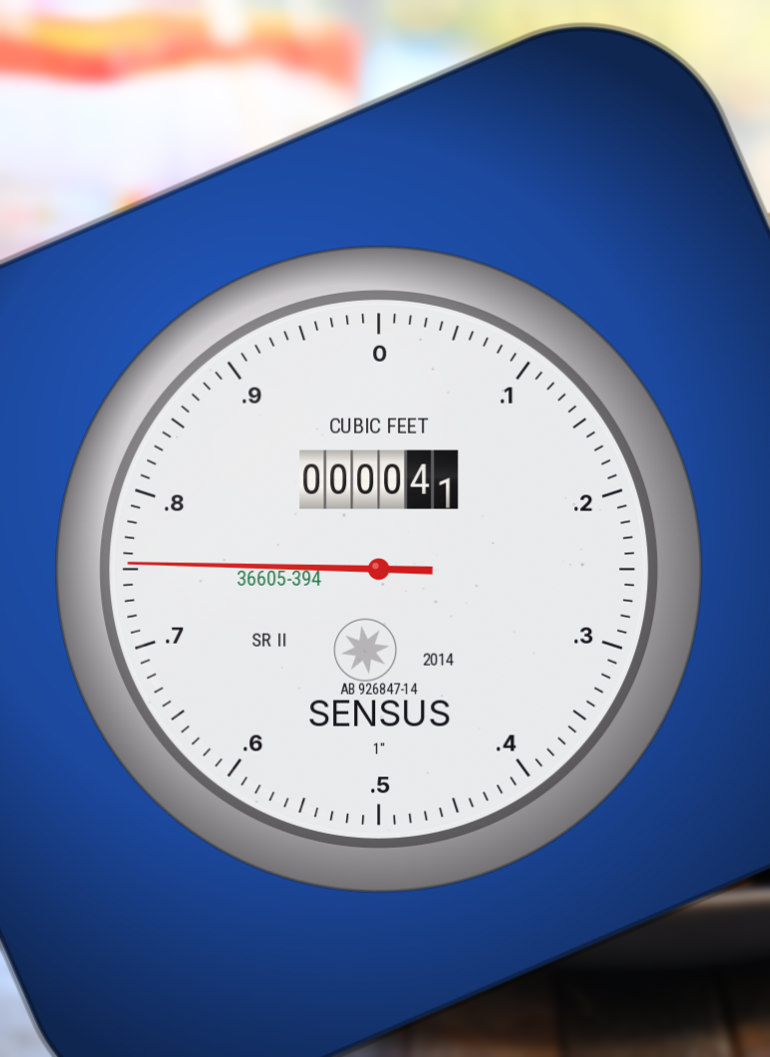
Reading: **40.75** ft³
